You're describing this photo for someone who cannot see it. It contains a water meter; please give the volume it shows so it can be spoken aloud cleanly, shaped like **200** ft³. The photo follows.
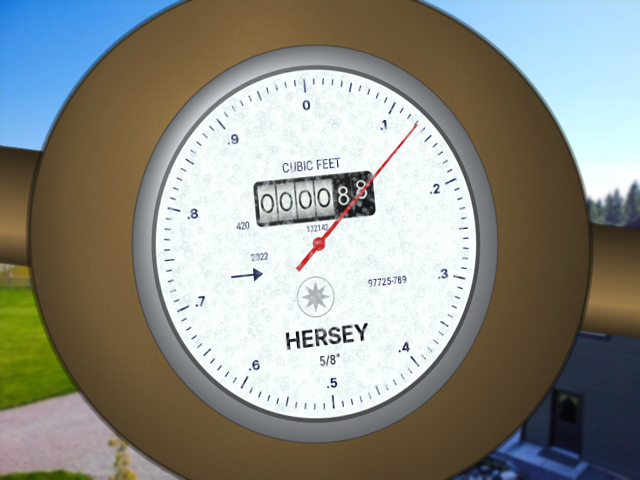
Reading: **88.13** ft³
